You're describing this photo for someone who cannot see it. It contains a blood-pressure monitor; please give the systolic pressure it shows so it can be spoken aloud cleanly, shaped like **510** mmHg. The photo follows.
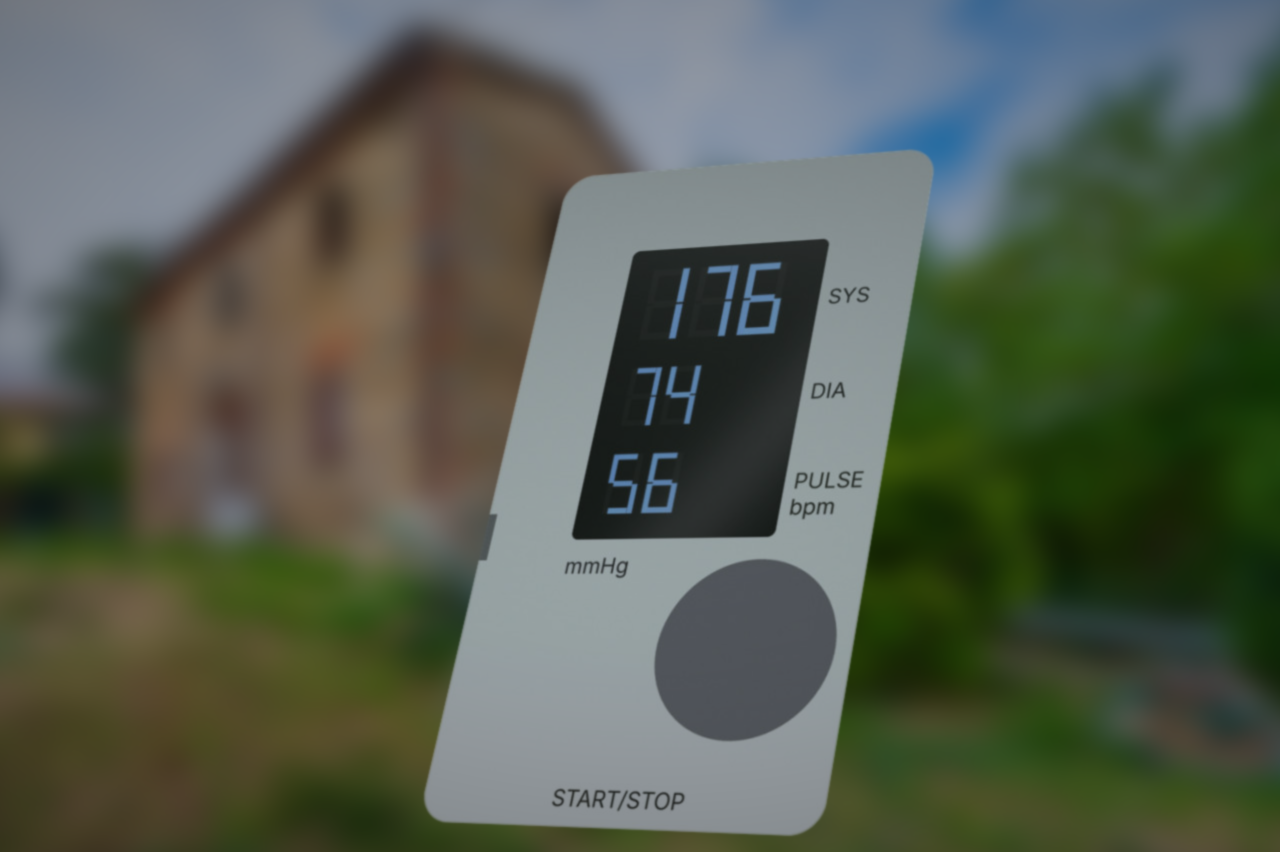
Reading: **176** mmHg
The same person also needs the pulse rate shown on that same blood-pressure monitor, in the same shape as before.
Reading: **56** bpm
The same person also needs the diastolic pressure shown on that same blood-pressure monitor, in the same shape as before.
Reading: **74** mmHg
